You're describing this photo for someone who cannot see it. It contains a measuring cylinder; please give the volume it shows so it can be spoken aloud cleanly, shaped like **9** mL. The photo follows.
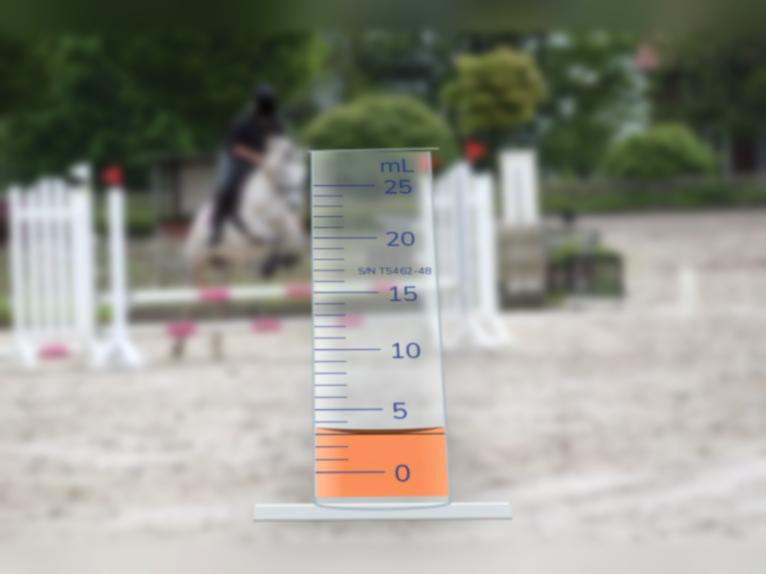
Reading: **3** mL
